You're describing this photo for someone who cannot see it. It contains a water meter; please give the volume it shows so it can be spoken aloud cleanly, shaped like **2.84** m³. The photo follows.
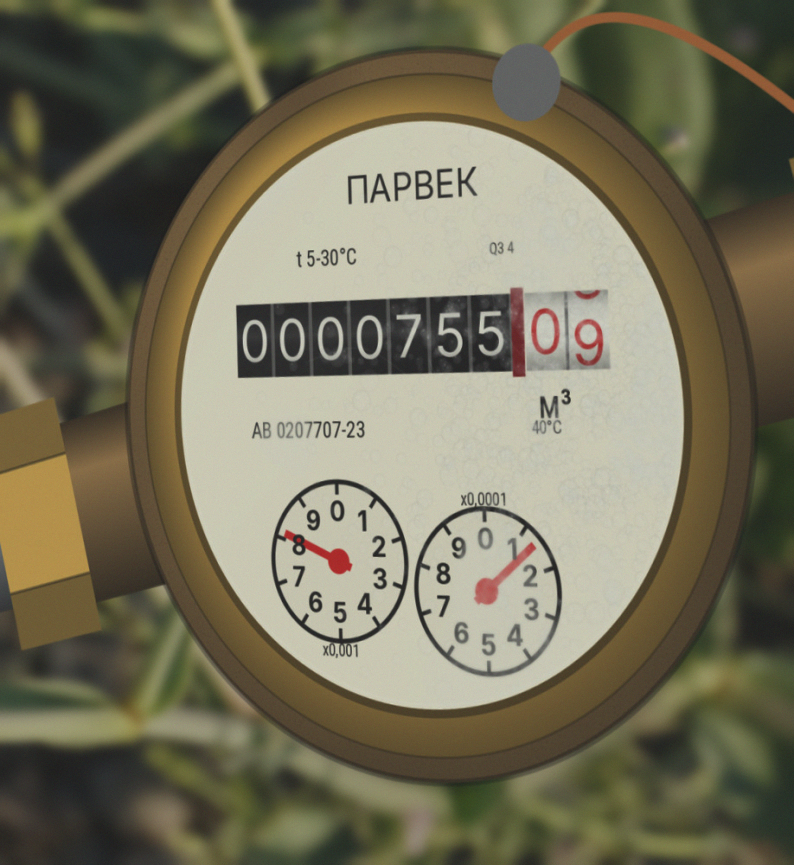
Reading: **755.0881** m³
